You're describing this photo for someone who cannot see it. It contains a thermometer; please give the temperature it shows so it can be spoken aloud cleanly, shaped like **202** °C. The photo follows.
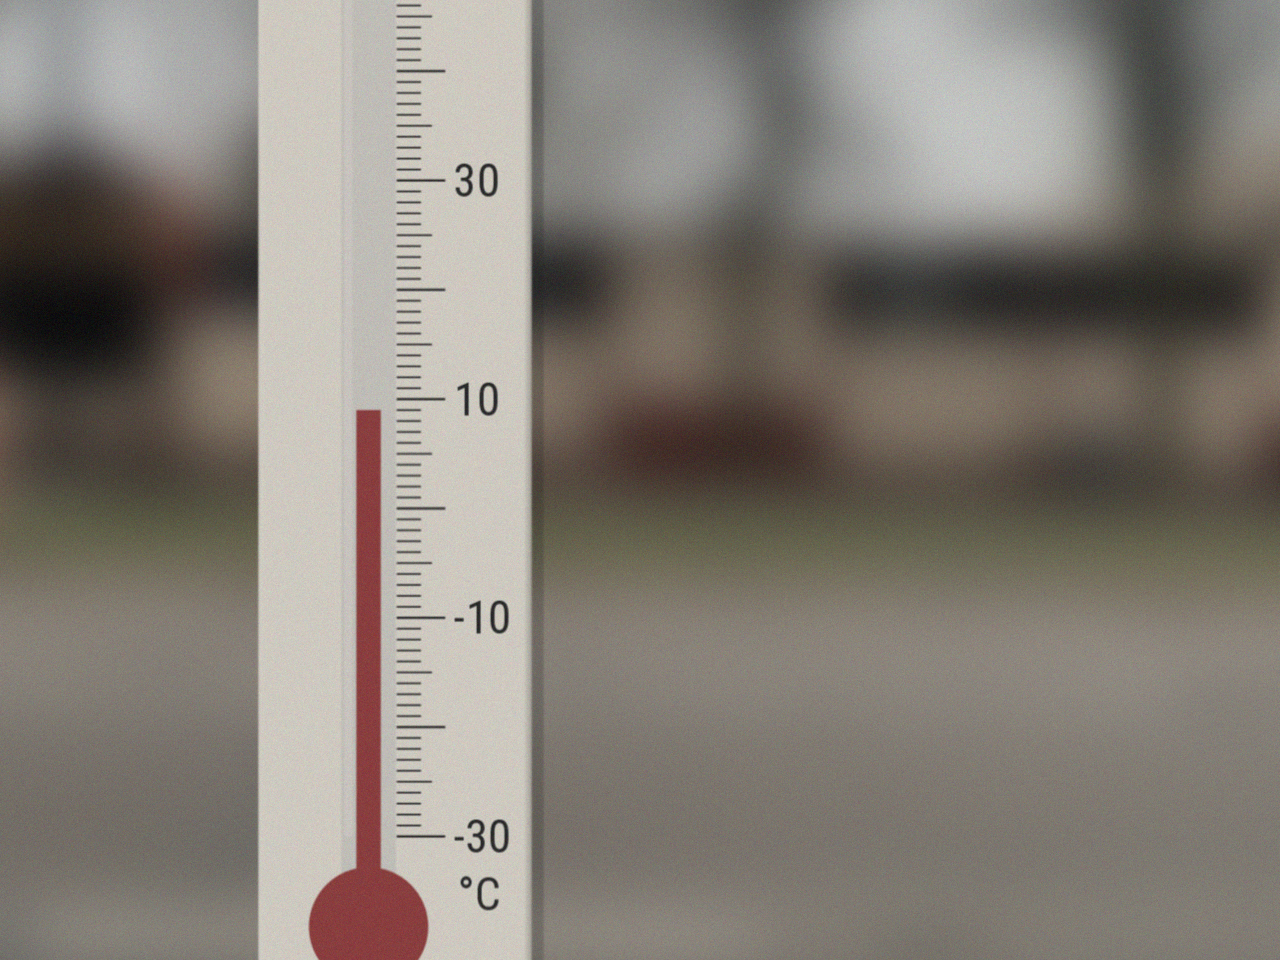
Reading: **9** °C
